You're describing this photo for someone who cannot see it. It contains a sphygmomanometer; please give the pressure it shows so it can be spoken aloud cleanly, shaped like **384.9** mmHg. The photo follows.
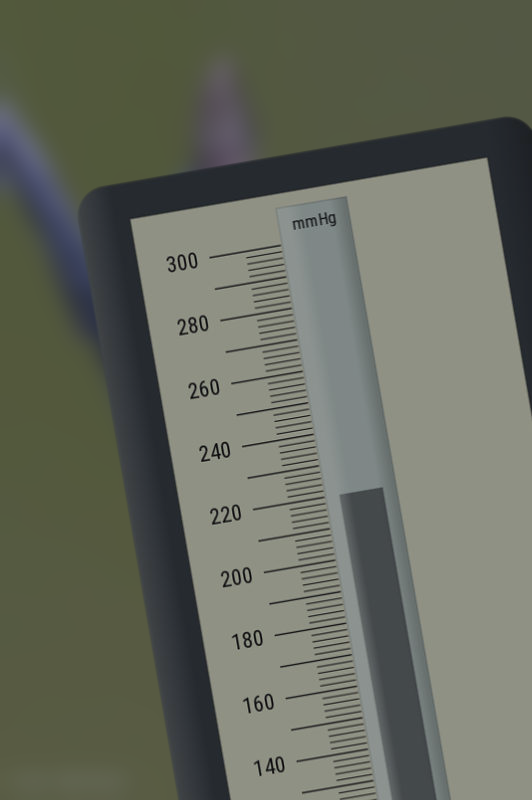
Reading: **220** mmHg
